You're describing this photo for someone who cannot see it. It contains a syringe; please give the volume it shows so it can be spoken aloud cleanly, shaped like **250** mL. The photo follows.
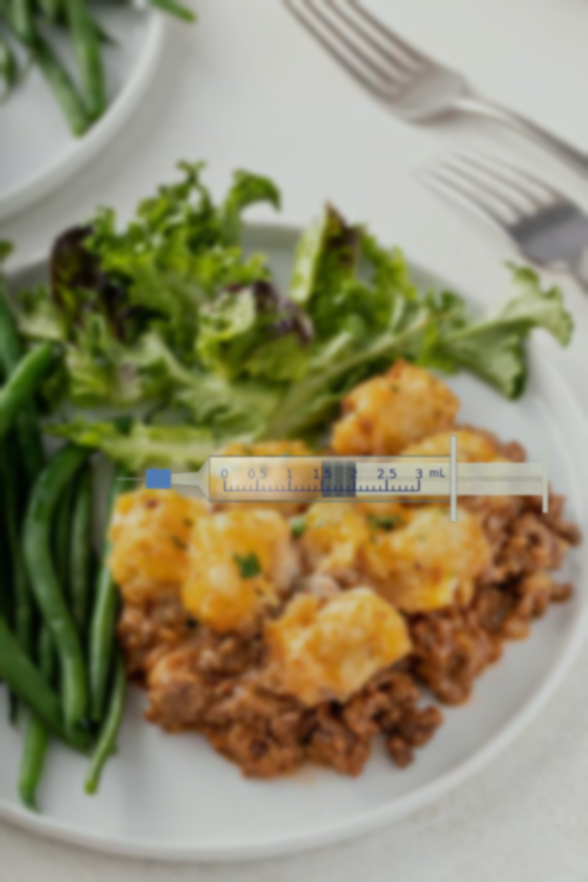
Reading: **1.5** mL
